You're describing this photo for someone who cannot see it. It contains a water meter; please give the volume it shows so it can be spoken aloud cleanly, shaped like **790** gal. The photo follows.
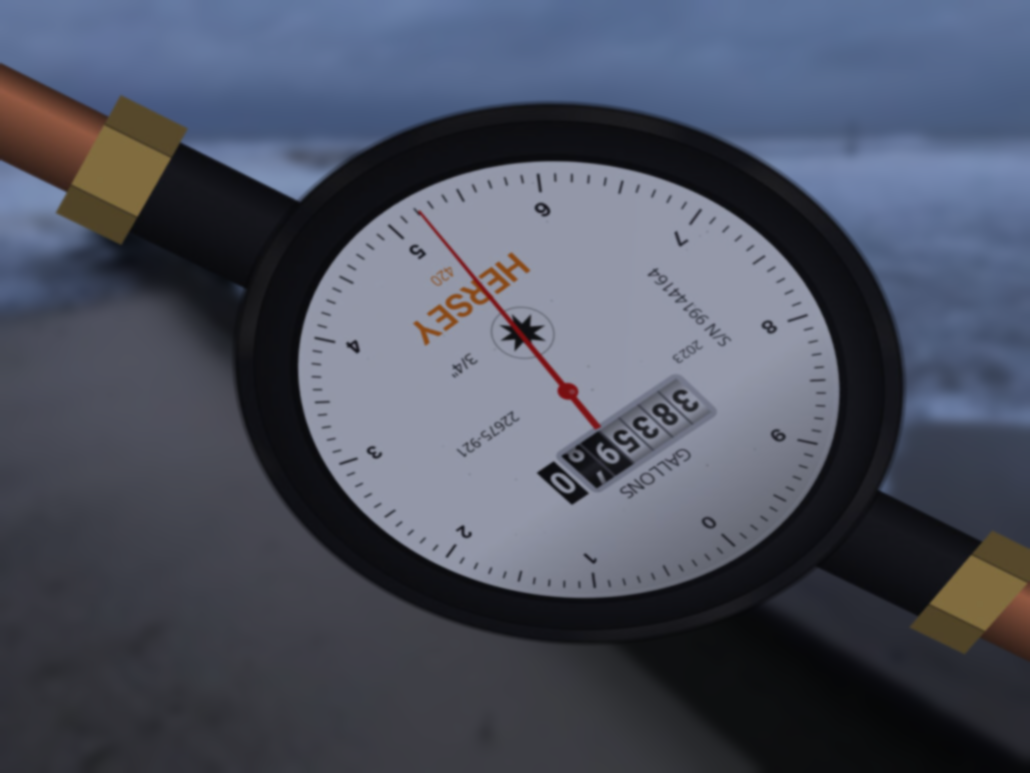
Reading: **3835975.2** gal
